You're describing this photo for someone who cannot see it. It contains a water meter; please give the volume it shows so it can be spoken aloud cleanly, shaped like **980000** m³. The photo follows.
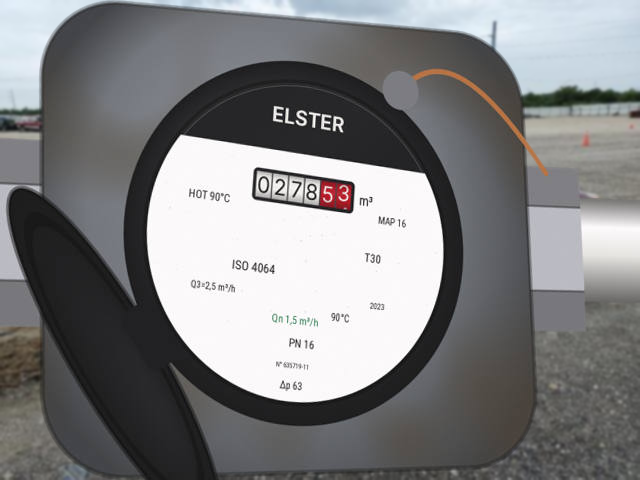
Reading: **278.53** m³
